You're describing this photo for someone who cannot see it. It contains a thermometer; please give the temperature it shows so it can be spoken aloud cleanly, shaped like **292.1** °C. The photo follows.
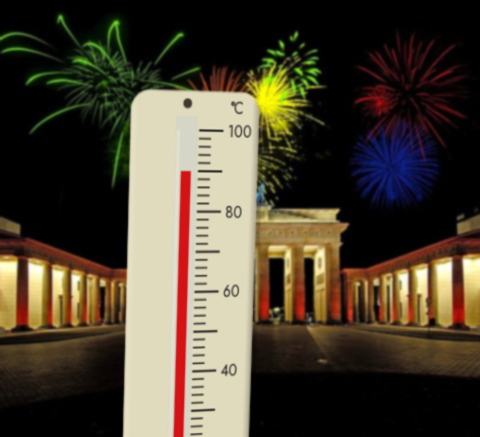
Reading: **90** °C
